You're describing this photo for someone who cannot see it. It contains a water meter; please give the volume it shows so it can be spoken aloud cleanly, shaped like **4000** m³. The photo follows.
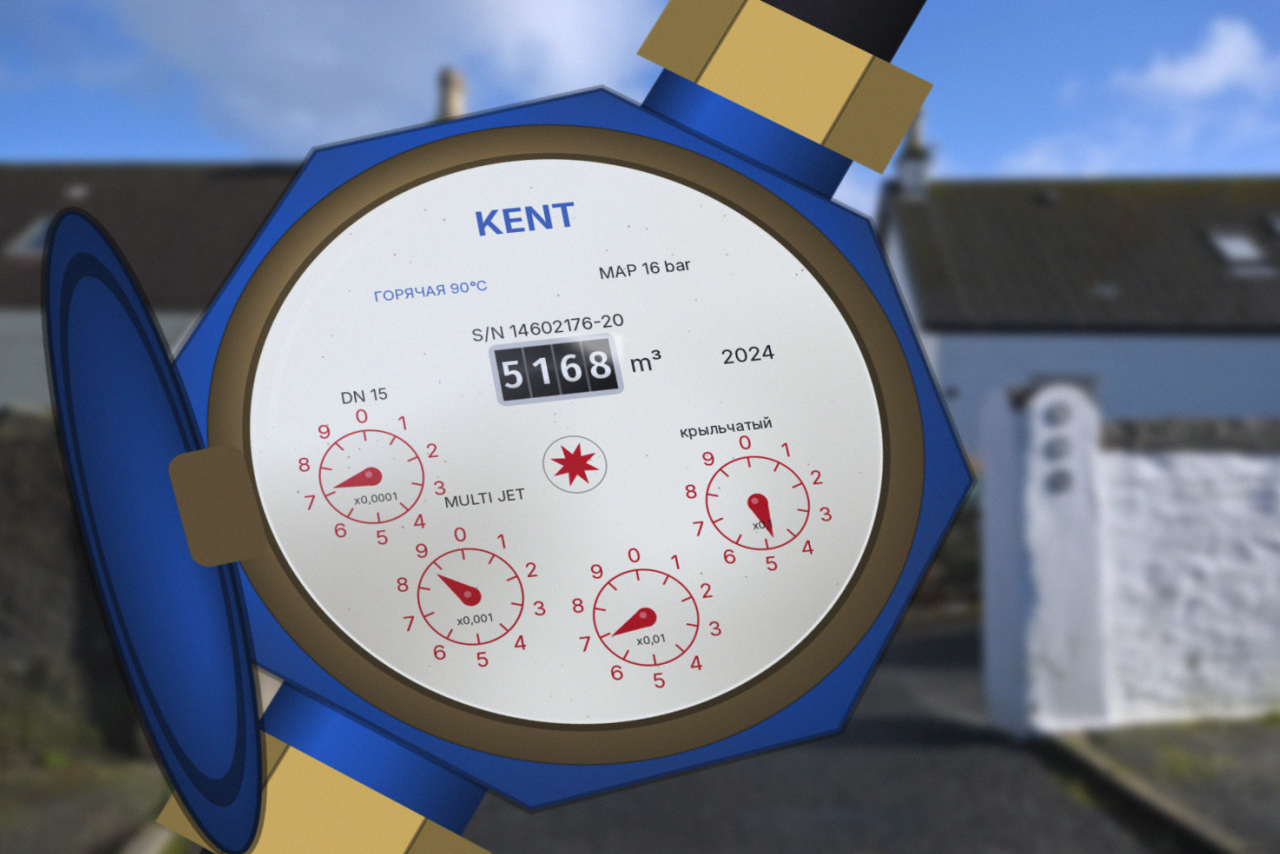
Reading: **5168.4687** m³
